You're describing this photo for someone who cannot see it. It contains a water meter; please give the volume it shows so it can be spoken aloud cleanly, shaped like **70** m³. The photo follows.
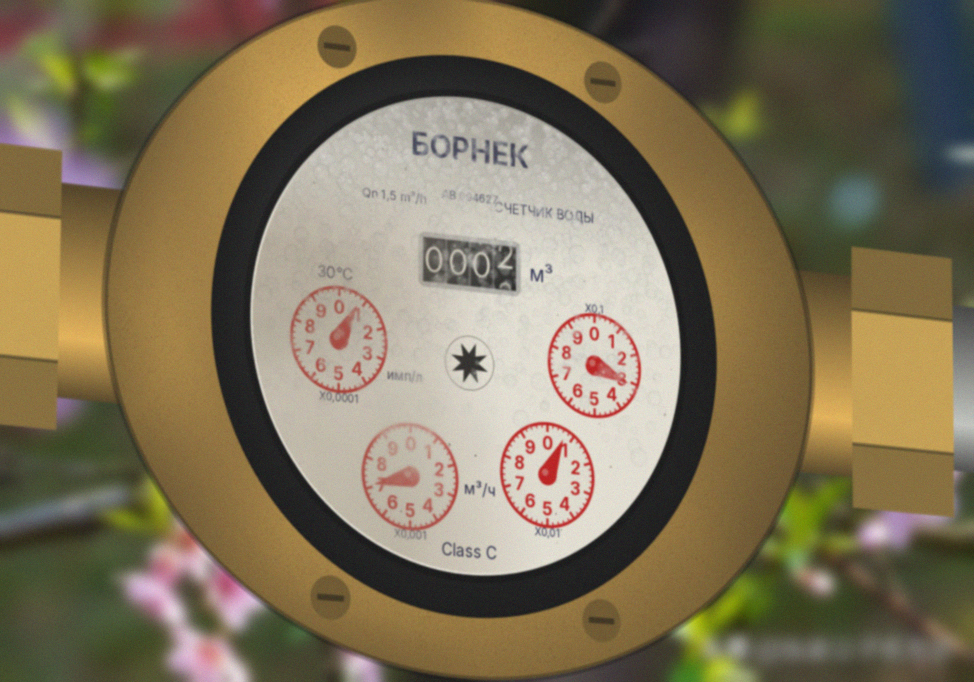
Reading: **2.3070** m³
